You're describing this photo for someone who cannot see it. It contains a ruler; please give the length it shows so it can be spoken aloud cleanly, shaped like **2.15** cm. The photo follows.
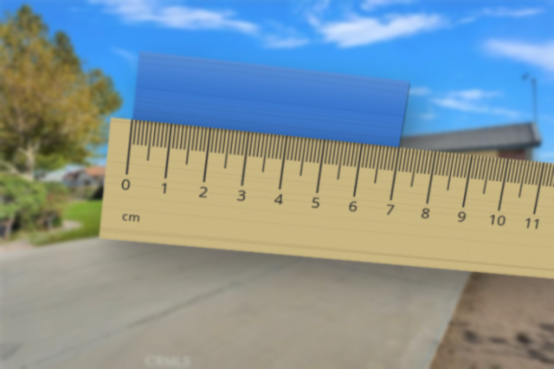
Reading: **7** cm
